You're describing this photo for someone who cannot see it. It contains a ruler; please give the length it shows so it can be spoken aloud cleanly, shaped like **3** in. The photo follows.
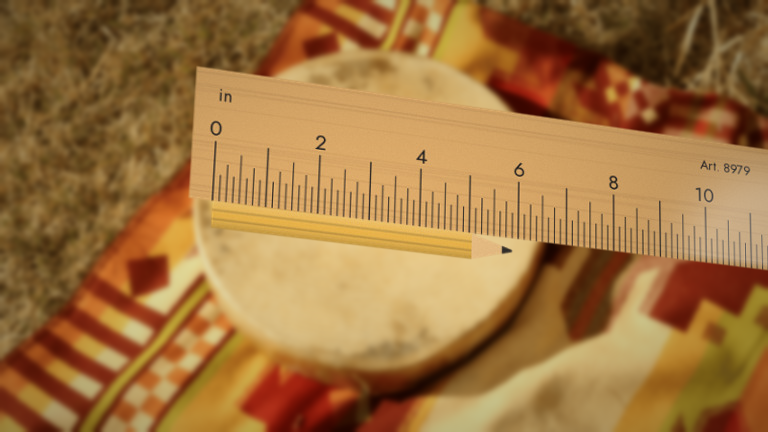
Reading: **5.875** in
